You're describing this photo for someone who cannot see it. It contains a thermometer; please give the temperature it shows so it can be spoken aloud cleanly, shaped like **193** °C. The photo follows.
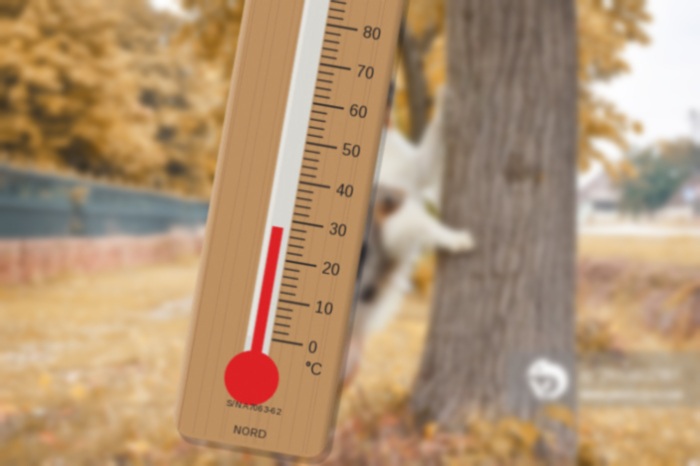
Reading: **28** °C
